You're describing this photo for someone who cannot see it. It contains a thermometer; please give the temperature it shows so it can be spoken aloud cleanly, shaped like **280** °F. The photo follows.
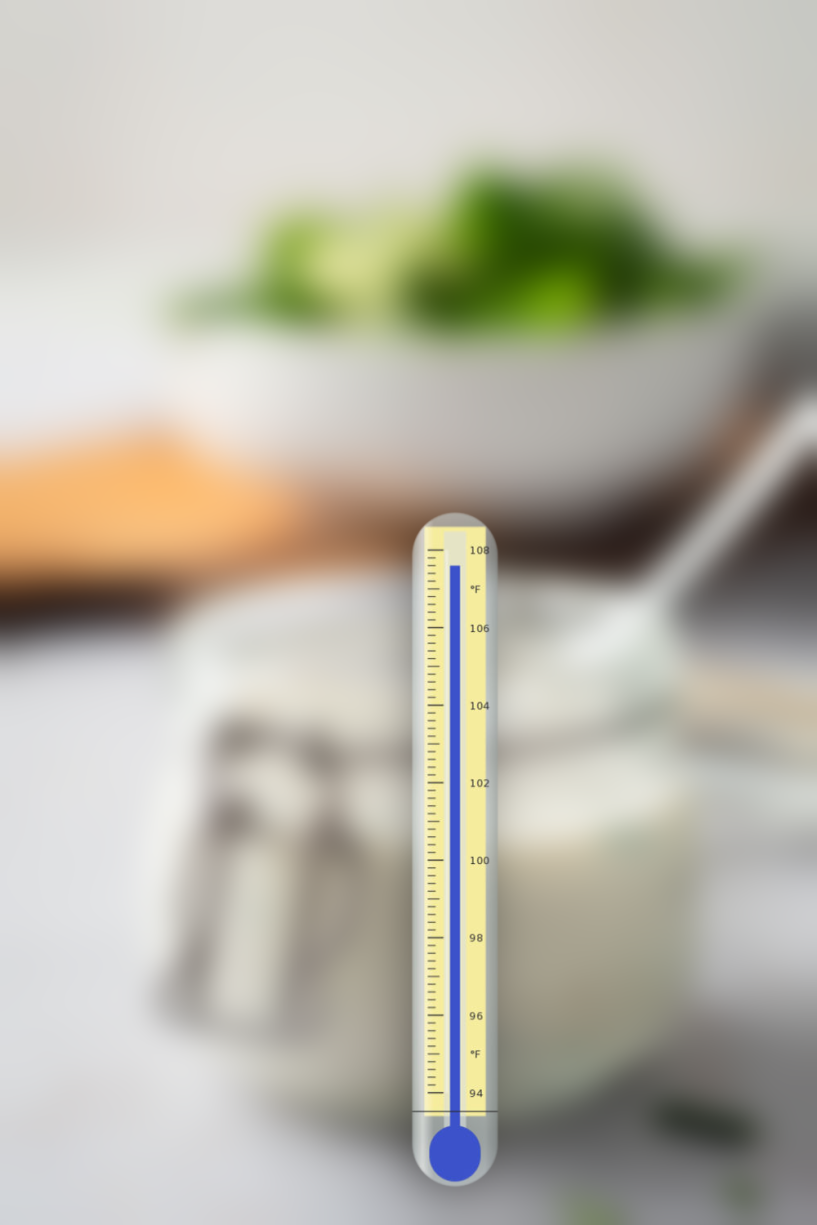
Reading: **107.6** °F
